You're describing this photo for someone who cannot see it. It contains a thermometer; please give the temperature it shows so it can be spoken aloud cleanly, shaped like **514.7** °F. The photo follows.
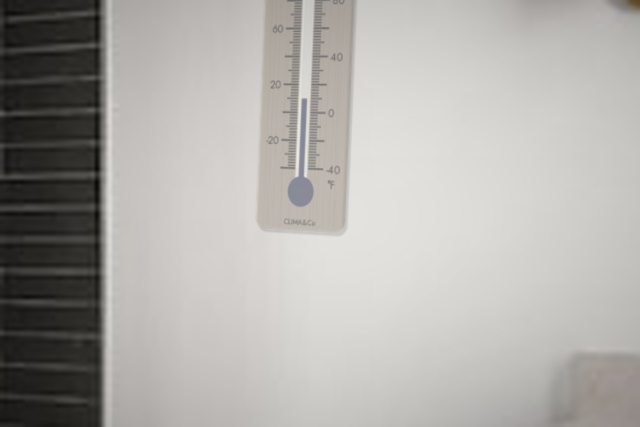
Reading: **10** °F
